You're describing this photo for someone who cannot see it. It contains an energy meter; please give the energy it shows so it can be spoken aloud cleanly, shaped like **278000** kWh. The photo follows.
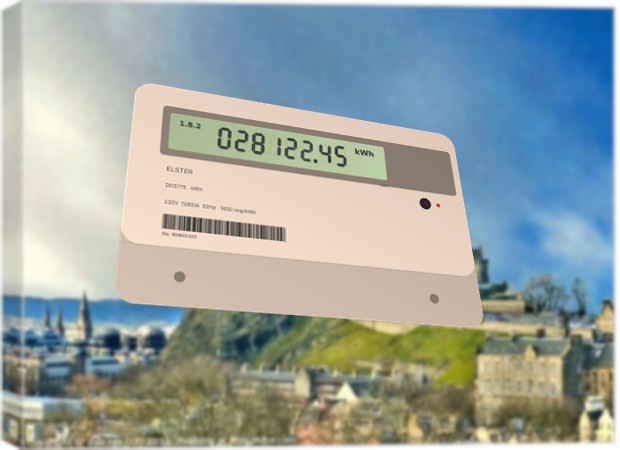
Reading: **28122.45** kWh
